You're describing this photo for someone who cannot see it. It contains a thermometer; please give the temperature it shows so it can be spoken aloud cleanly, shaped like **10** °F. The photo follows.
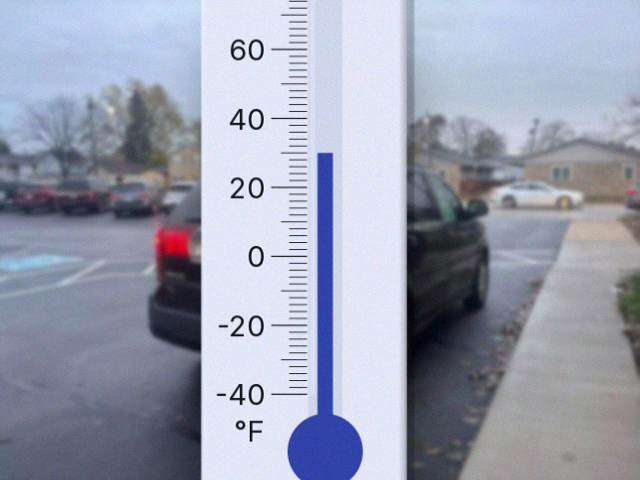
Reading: **30** °F
